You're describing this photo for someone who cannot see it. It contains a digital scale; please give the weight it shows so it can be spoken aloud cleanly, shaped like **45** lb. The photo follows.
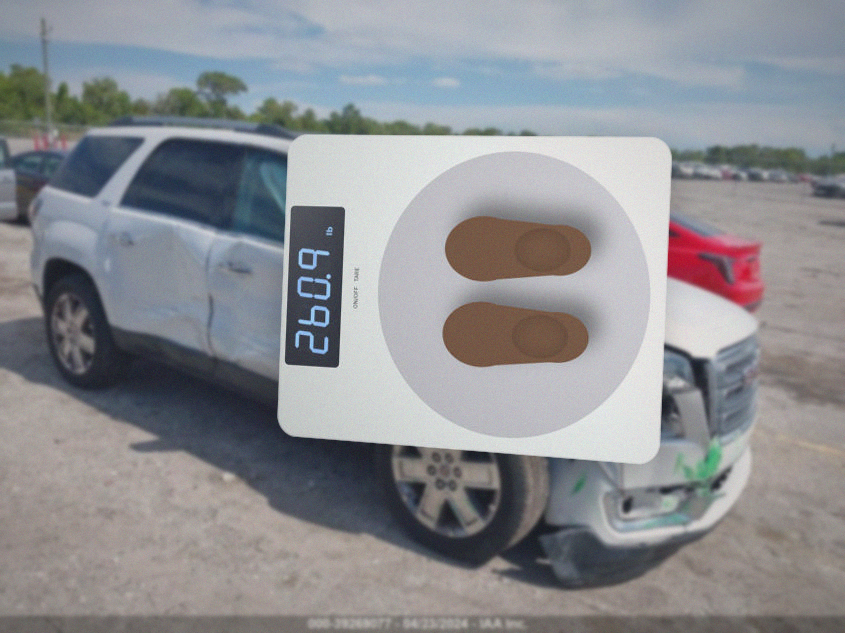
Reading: **260.9** lb
